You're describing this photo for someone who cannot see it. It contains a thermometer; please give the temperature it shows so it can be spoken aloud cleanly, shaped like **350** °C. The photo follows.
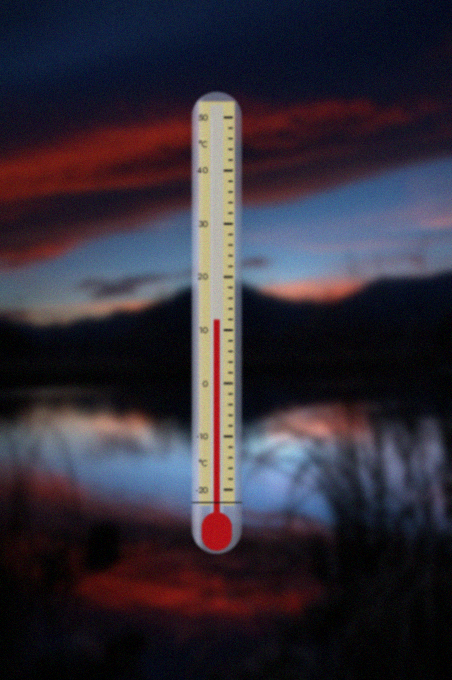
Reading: **12** °C
